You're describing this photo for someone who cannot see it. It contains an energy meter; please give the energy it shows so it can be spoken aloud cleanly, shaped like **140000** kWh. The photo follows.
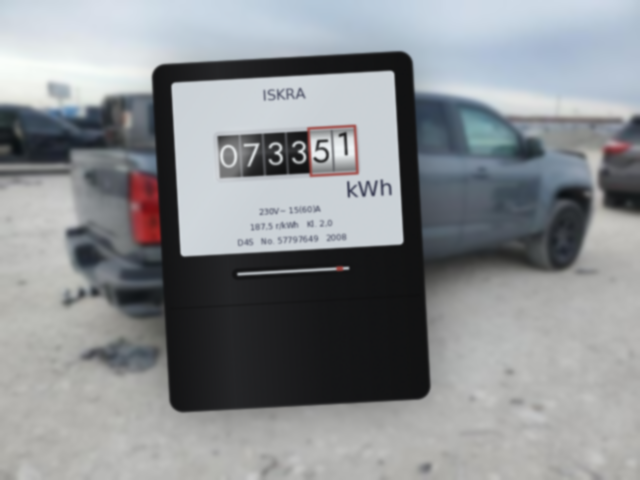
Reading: **733.51** kWh
